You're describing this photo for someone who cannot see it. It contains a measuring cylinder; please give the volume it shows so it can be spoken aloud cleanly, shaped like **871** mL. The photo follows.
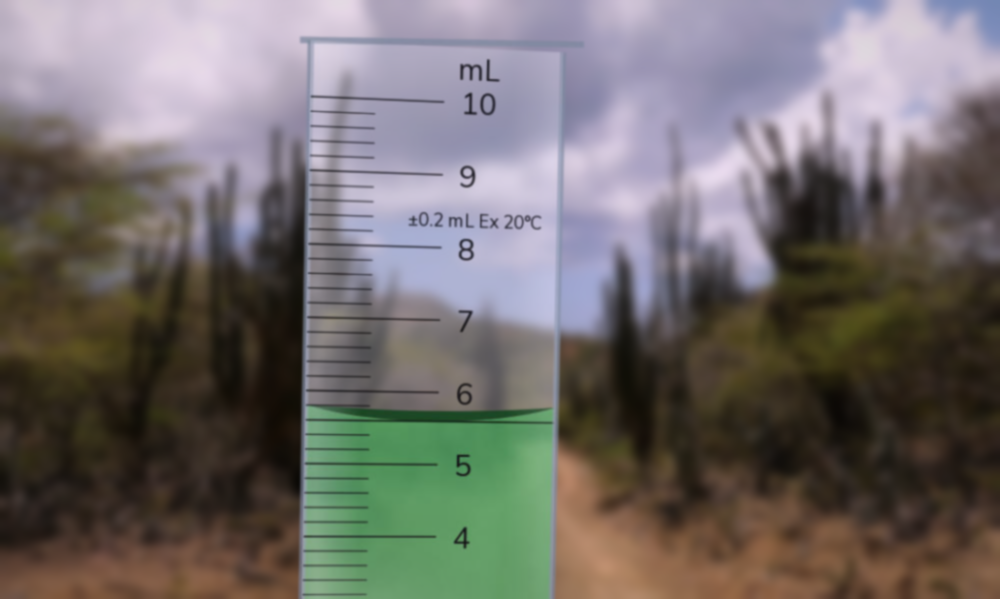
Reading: **5.6** mL
